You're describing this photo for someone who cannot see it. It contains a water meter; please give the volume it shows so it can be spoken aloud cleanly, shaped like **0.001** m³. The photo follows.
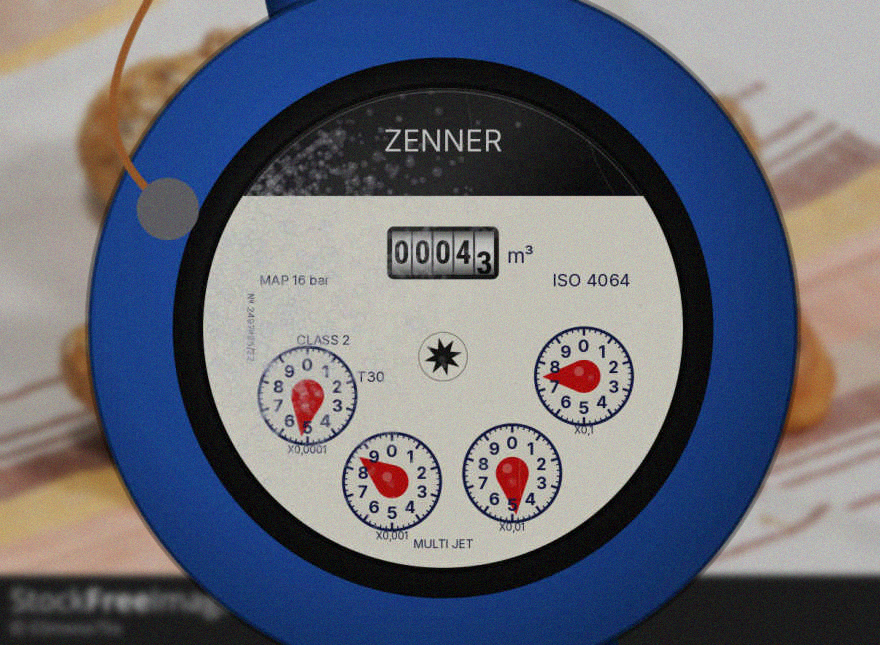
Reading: **42.7485** m³
